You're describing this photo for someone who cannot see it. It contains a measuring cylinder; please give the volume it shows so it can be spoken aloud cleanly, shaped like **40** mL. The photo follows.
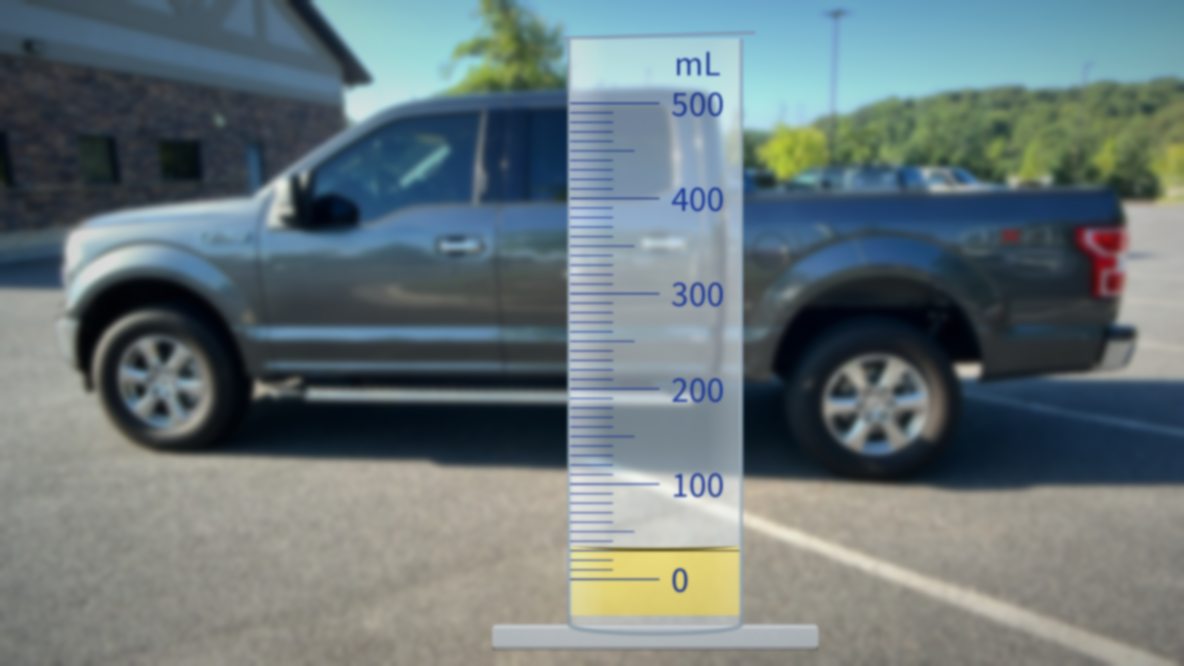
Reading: **30** mL
